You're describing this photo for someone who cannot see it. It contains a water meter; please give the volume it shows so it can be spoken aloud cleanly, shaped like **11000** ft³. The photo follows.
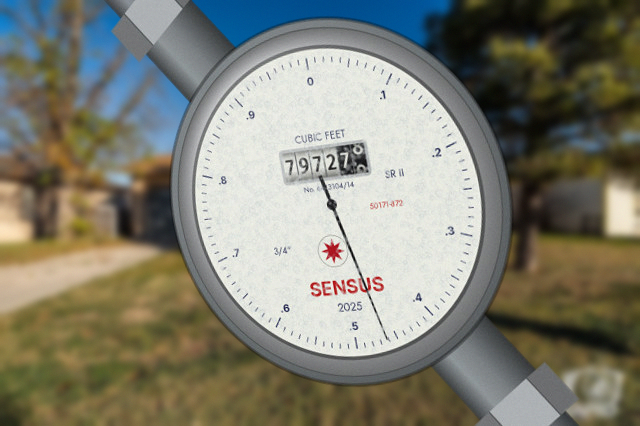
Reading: **797278.46** ft³
